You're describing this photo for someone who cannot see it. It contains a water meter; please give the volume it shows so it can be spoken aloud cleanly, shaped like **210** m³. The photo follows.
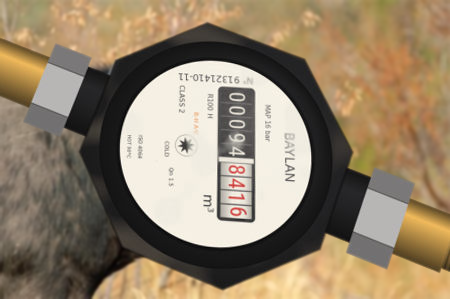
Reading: **94.8416** m³
